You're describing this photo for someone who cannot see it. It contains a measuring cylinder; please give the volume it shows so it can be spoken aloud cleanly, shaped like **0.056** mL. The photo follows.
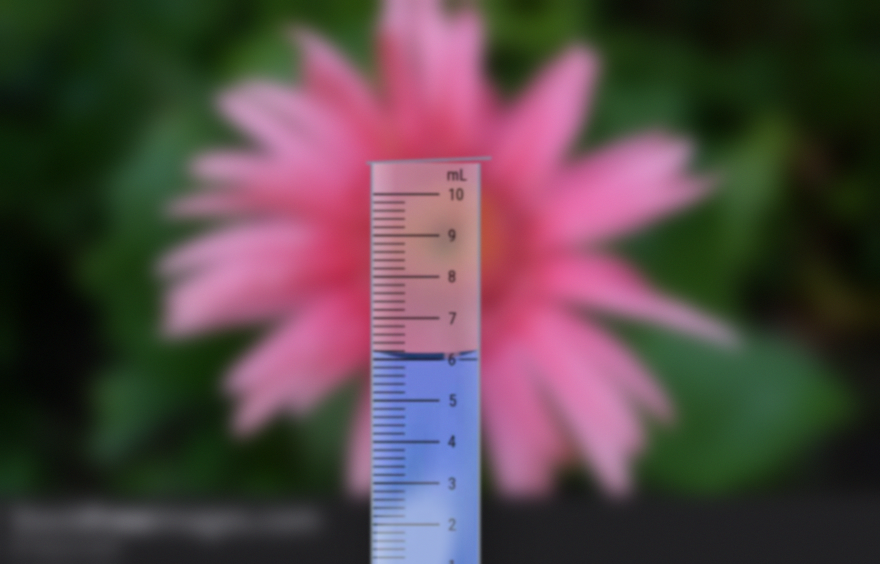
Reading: **6** mL
